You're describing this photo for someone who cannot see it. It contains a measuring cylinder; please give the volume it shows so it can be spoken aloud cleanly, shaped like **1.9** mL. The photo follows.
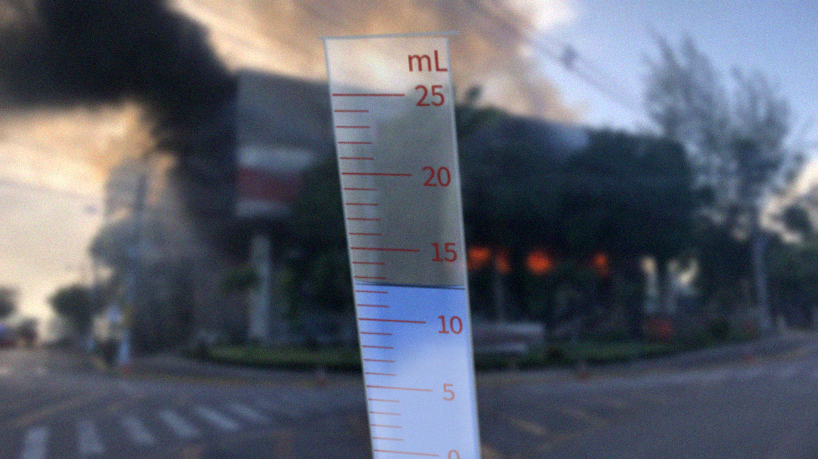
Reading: **12.5** mL
